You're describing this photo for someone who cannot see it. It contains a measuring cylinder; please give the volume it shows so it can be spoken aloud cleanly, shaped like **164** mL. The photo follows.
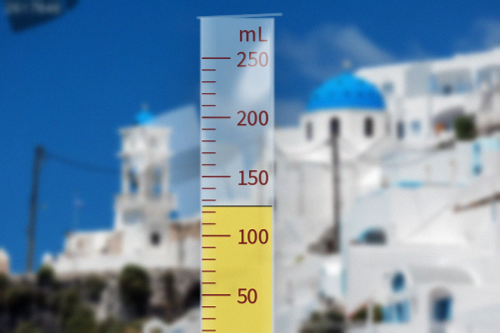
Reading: **125** mL
